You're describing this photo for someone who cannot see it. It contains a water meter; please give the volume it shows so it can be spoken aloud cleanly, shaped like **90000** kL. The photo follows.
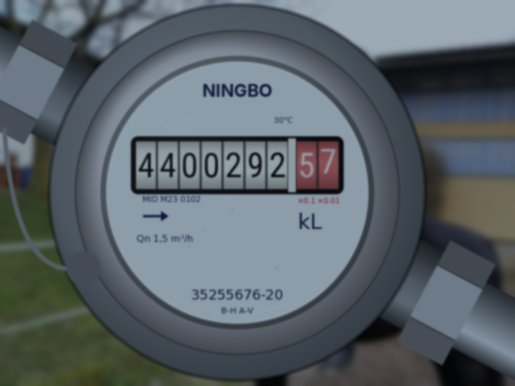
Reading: **4400292.57** kL
